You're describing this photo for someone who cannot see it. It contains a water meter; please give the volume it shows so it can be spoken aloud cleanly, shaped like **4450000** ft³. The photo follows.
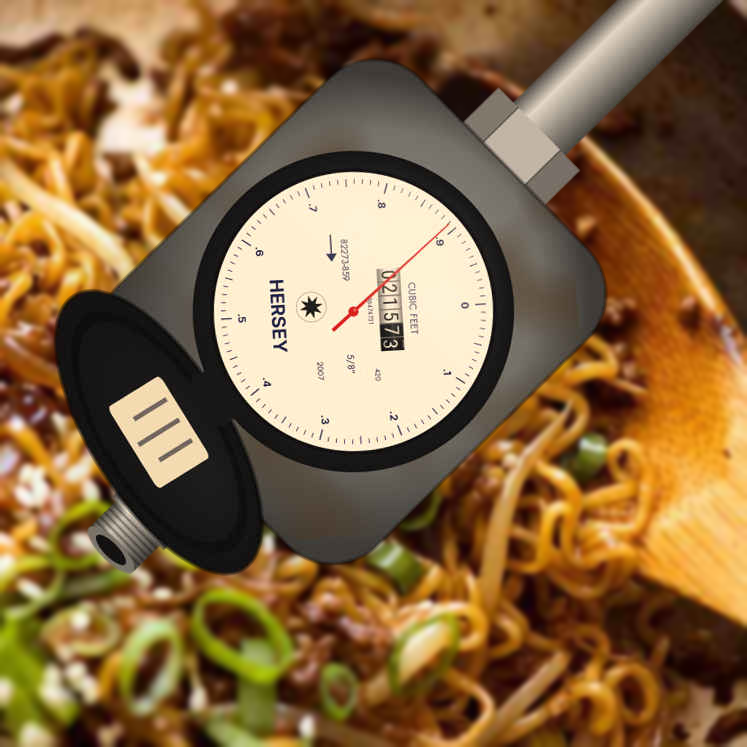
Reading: **21572.89** ft³
